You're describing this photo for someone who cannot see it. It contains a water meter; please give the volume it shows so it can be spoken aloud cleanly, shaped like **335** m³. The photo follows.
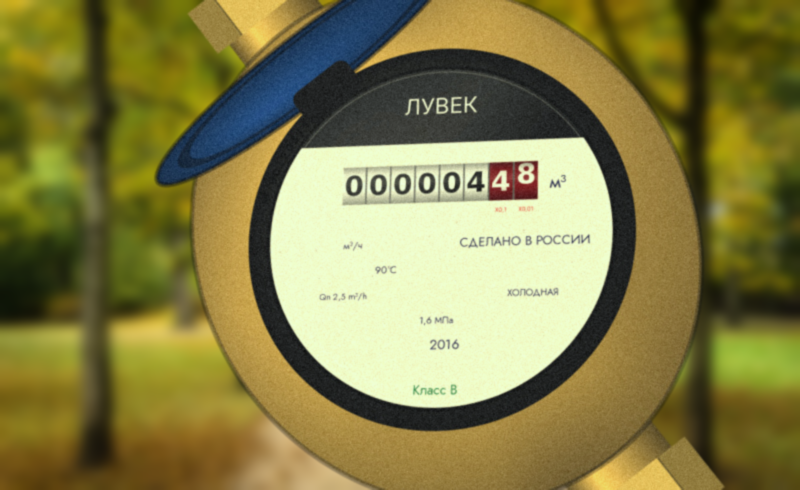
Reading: **4.48** m³
